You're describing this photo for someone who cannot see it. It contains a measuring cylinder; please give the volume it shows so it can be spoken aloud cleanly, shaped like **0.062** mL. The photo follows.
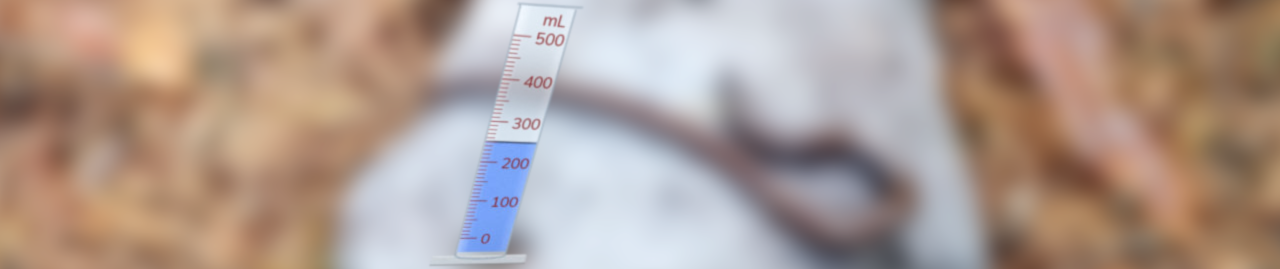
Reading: **250** mL
